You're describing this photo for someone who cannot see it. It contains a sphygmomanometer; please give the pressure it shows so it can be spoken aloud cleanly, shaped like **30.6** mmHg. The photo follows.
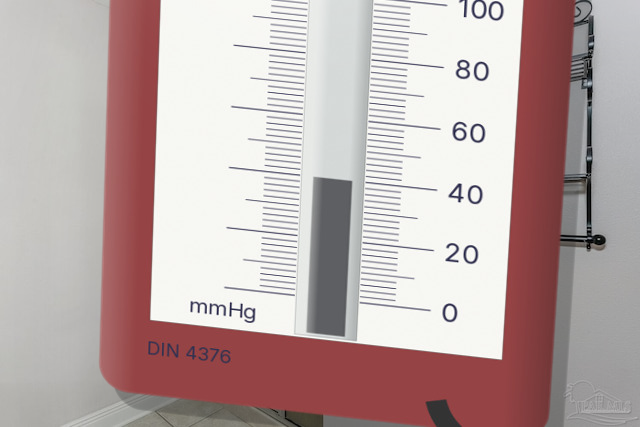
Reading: **40** mmHg
